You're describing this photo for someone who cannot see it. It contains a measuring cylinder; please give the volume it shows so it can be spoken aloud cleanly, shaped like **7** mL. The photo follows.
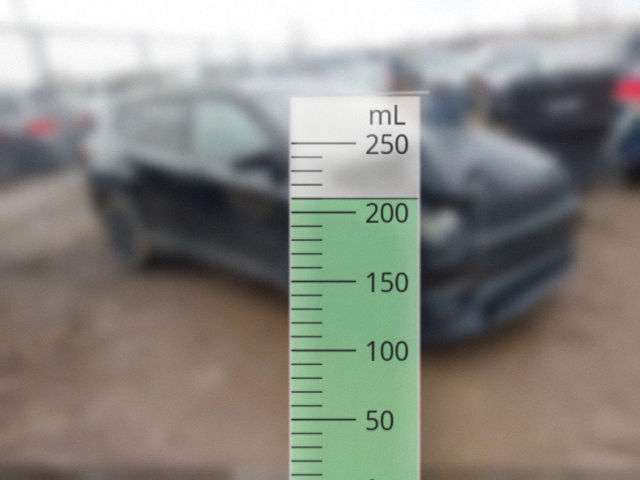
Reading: **210** mL
